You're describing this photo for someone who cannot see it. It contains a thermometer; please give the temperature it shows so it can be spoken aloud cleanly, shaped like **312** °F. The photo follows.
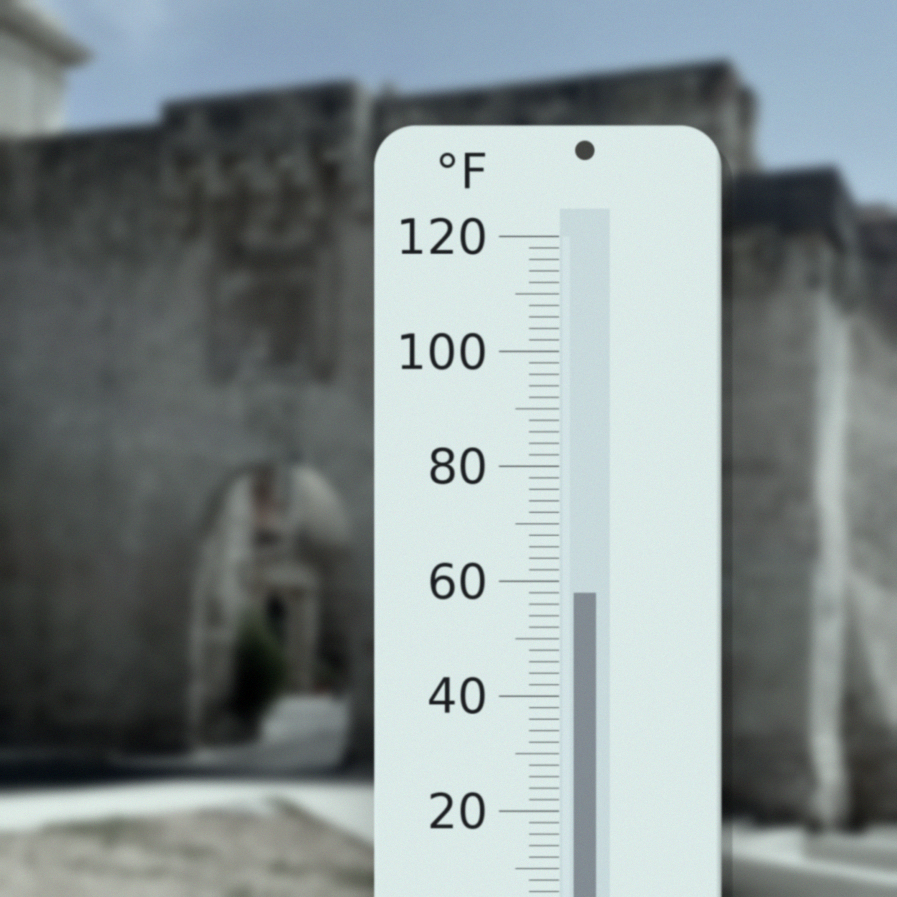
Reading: **58** °F
